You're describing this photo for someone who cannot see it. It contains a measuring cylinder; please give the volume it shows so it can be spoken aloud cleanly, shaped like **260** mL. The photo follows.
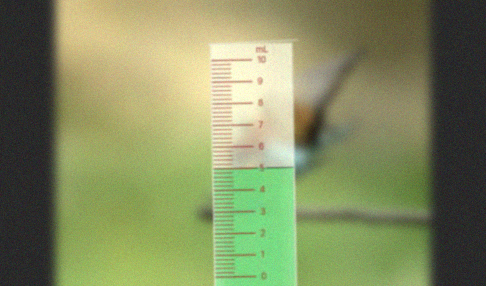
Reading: **5** mL
